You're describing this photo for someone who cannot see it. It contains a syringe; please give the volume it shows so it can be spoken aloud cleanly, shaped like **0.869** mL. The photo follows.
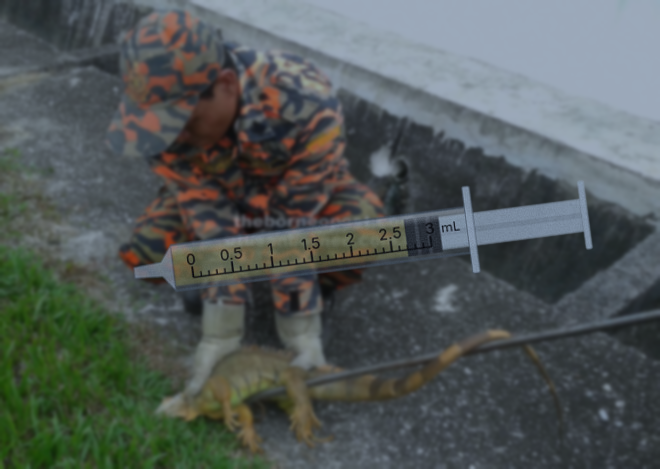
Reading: **2.7** mL
